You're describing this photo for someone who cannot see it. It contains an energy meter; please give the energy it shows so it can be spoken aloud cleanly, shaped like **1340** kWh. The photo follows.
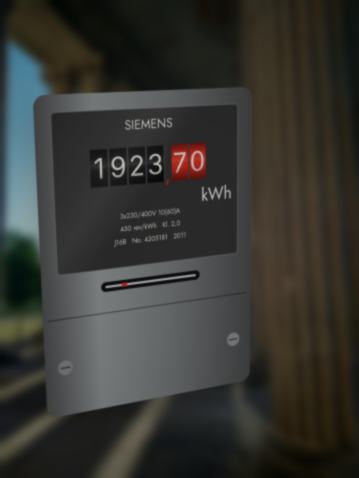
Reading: **1923.70** kWh
